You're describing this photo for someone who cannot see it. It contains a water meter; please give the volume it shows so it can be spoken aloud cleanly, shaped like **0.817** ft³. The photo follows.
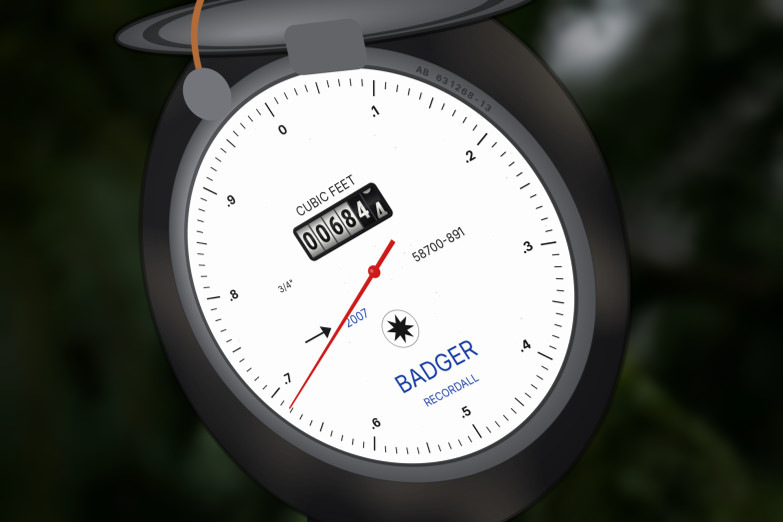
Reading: **6843.68** ft³
